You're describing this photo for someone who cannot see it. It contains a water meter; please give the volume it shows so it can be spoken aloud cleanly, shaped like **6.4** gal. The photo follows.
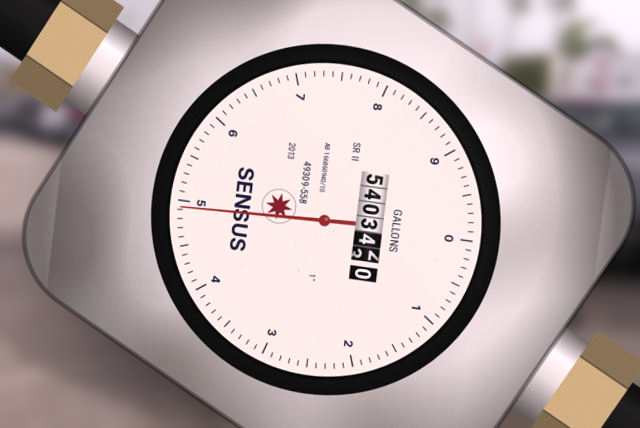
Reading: **5403424.9** gal
